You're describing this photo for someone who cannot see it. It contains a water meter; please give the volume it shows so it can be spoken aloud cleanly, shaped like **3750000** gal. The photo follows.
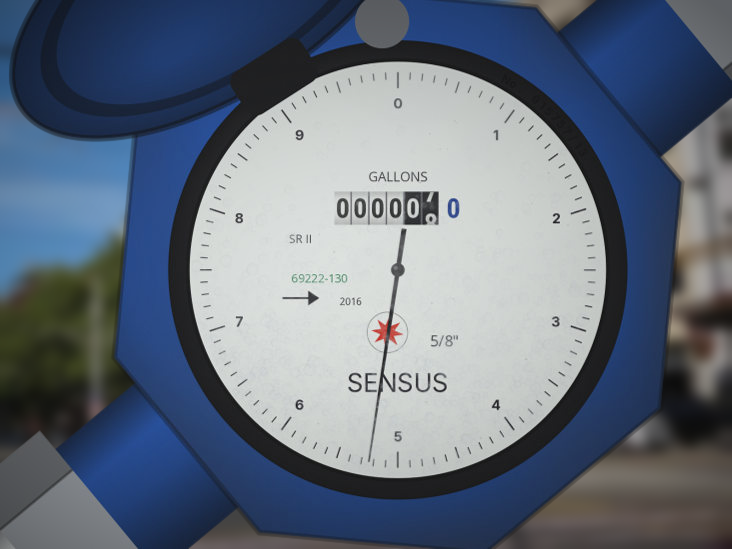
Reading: **75.2** gal
